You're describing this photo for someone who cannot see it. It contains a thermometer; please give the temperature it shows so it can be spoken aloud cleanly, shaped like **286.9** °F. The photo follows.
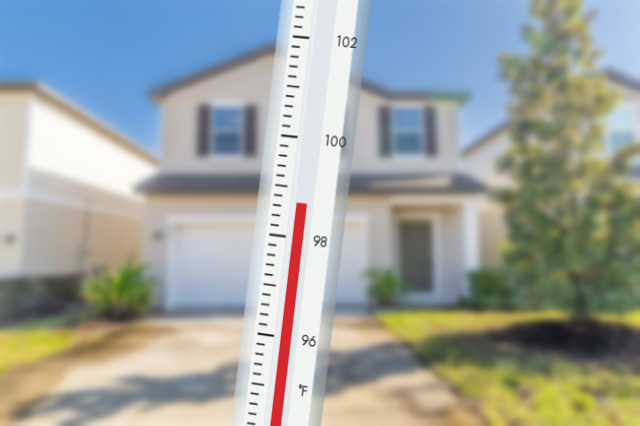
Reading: **98.7** °F
